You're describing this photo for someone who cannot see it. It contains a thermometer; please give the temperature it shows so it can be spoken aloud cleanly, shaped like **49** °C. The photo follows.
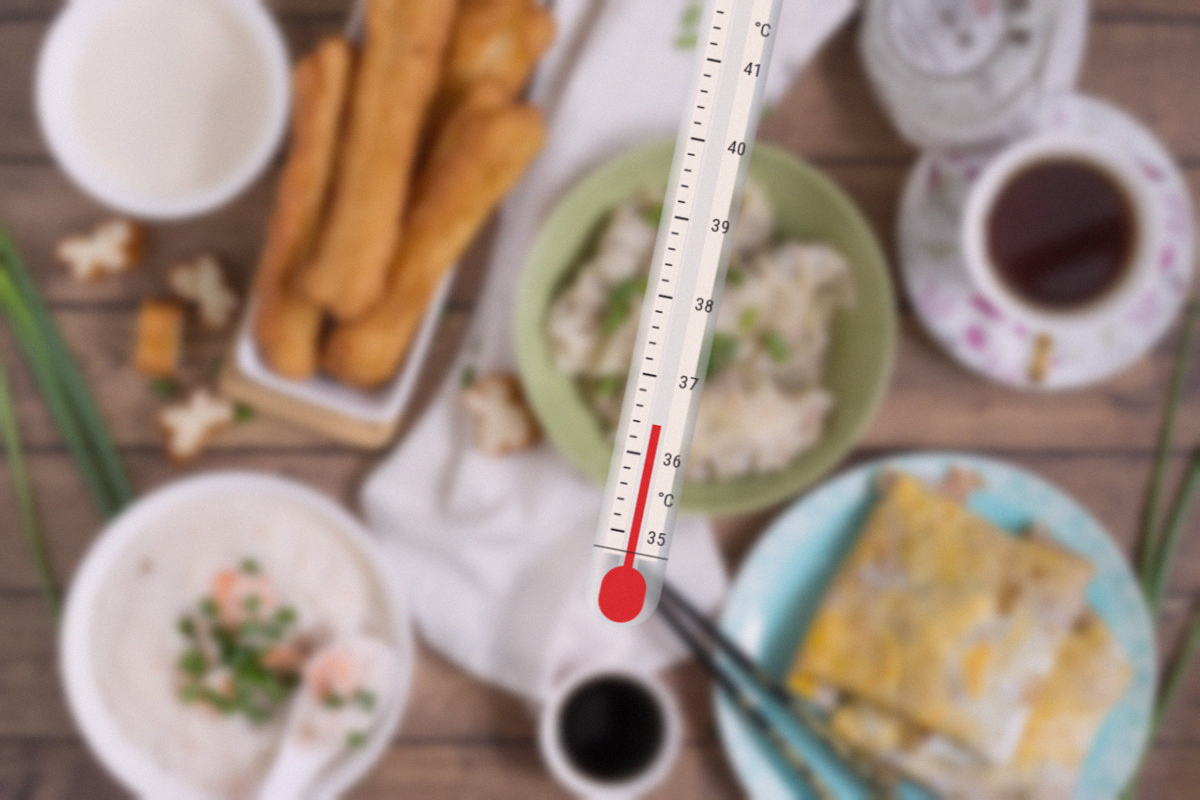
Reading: **36.4** °C
